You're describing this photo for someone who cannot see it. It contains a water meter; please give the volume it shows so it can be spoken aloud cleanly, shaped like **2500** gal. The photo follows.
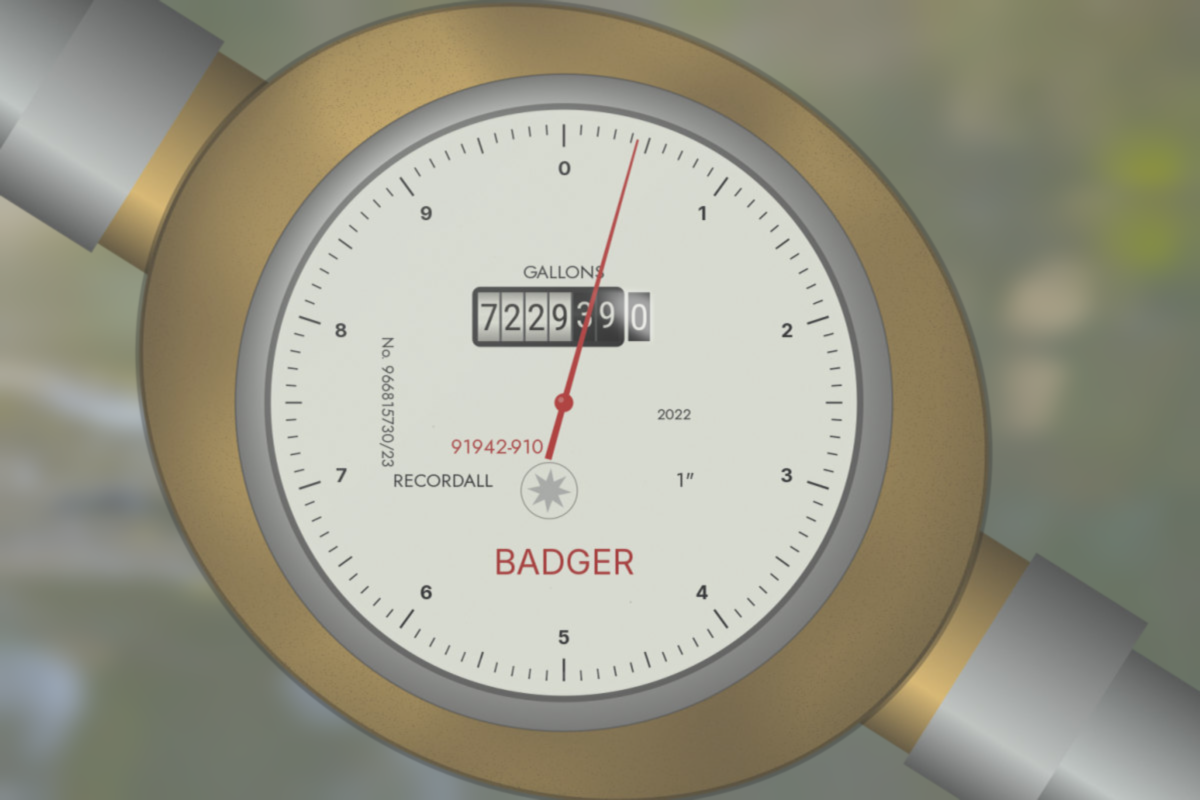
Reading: **7229390.4** gal
